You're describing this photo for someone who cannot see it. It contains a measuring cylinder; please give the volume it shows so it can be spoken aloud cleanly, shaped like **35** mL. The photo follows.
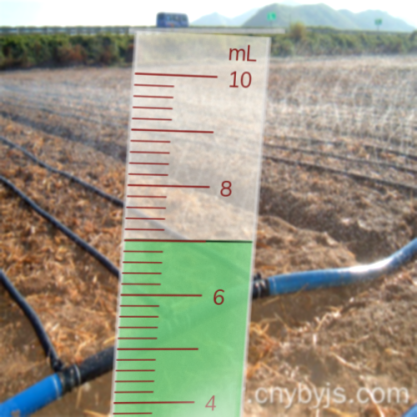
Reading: **7** mL
